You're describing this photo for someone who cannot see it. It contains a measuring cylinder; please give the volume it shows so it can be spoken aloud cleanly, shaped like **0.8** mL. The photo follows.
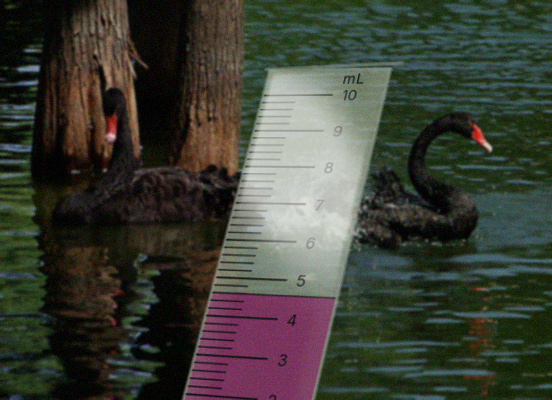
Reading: **4.6** mL
